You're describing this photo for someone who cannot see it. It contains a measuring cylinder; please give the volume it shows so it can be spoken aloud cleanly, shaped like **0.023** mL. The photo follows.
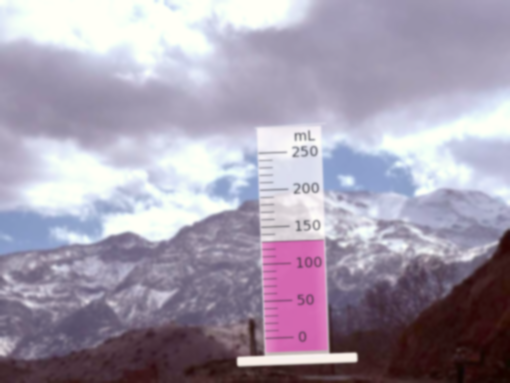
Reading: **130** mL
